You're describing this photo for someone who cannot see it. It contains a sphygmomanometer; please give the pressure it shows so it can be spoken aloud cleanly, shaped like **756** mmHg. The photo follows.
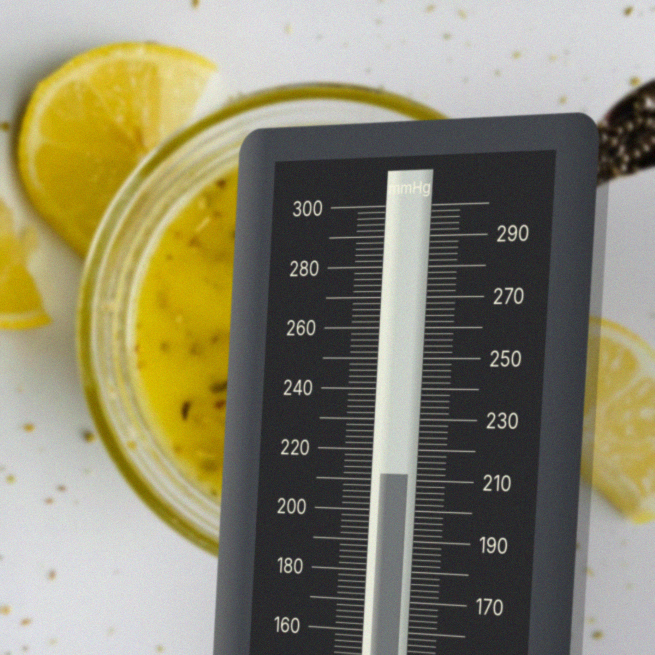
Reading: **212** mmHg
